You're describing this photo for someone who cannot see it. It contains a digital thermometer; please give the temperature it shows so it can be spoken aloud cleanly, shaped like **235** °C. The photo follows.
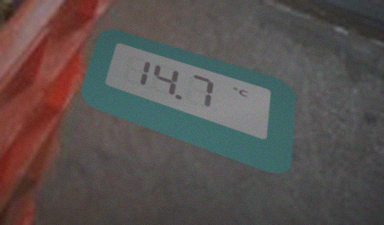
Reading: **14.7** °C
